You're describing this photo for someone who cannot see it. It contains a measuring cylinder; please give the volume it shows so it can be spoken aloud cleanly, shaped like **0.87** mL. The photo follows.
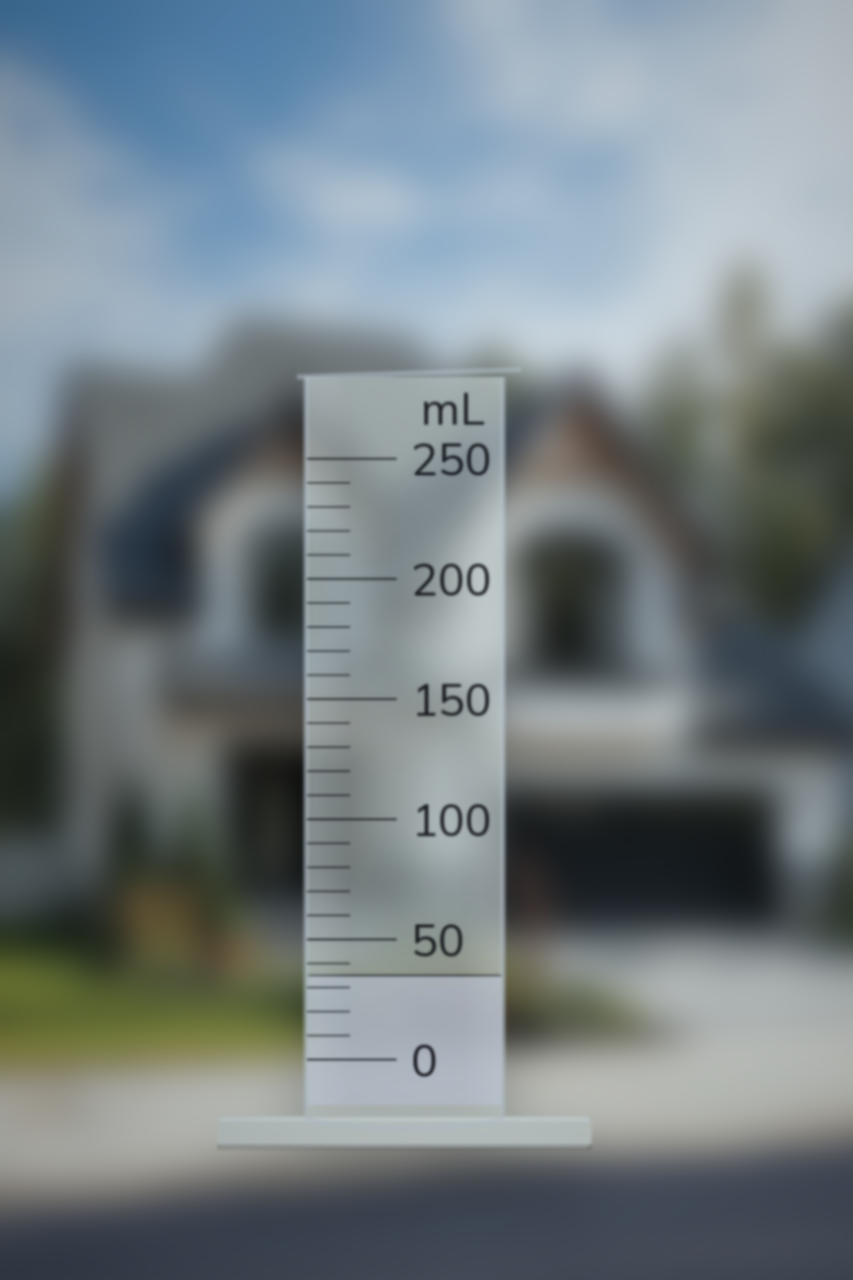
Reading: **35** mL
